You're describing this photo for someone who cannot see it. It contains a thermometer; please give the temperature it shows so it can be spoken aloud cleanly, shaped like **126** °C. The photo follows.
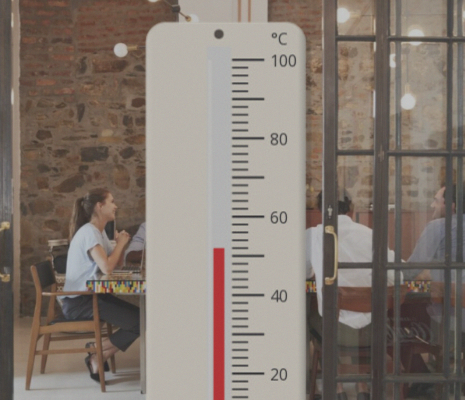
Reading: **52** °C
